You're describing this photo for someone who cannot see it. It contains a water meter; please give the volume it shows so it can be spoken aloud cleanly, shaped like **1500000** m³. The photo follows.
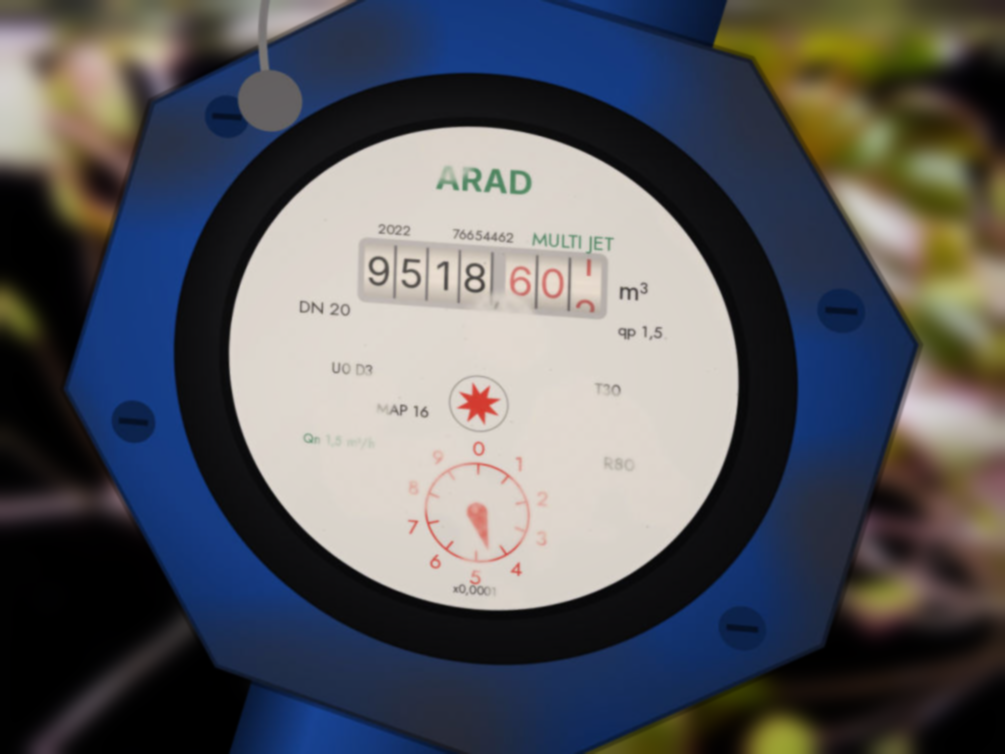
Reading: **9518.6014** m³
